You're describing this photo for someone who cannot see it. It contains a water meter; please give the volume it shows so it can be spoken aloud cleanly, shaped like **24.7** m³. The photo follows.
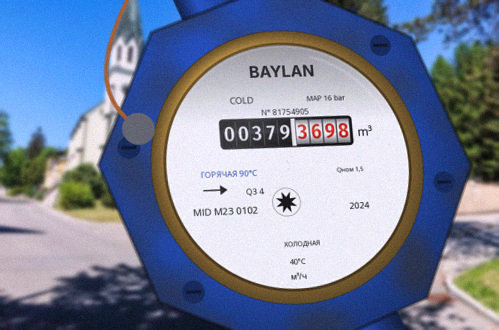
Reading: **379.3698** m³
